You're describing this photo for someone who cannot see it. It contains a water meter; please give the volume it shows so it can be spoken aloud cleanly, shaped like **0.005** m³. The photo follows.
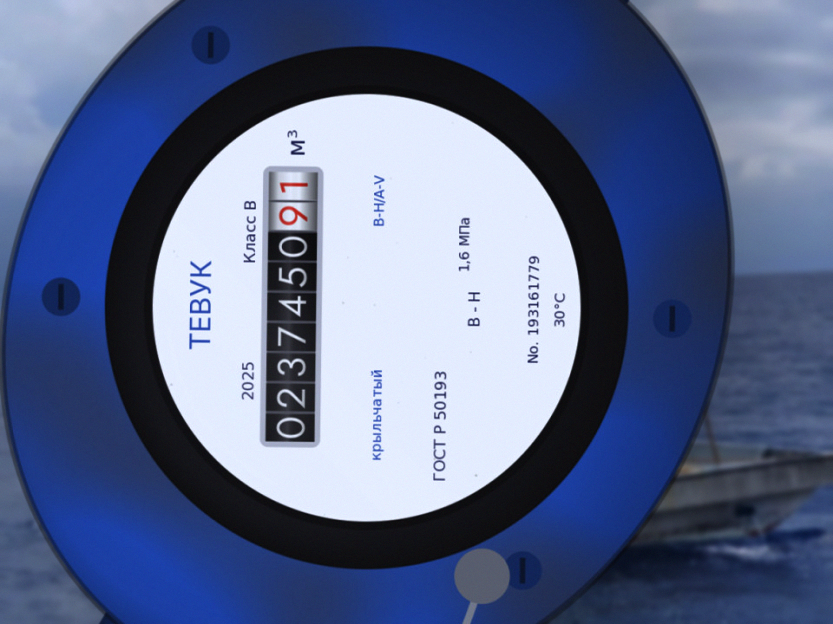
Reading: **237450.91** m³
